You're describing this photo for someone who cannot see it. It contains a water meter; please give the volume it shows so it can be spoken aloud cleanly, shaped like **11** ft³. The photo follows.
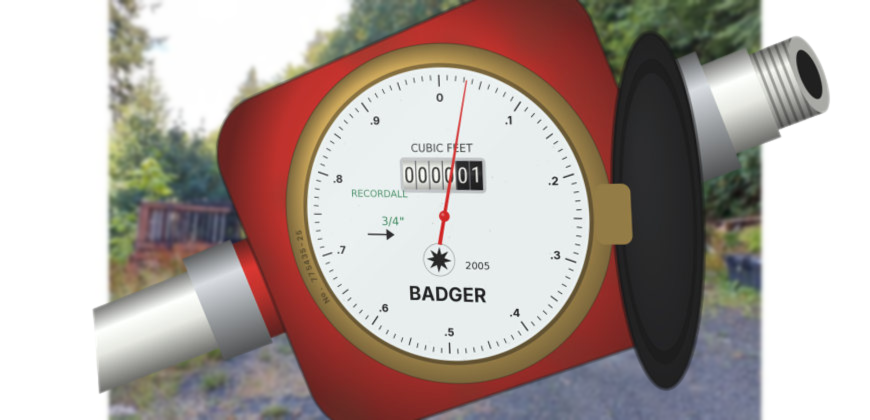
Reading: **1.03** ft³
